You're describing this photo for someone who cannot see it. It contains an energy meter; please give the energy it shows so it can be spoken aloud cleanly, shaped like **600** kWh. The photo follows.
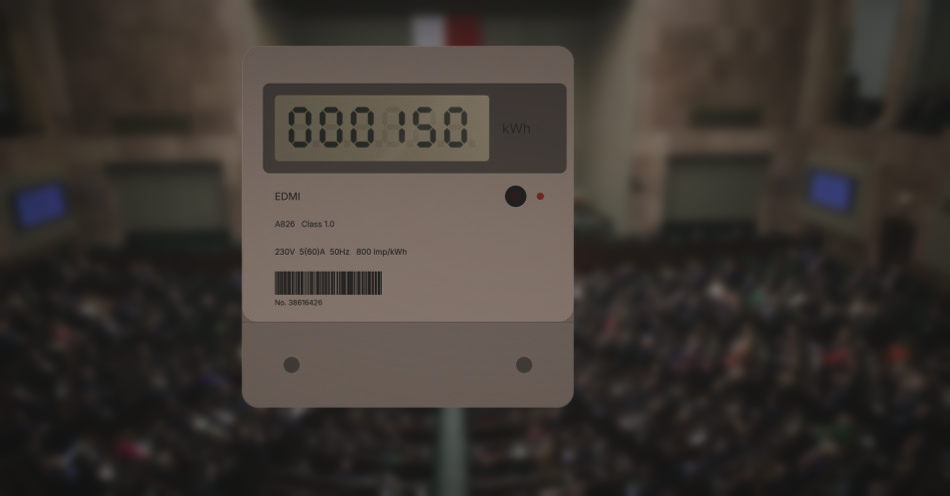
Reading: **150** kWh
